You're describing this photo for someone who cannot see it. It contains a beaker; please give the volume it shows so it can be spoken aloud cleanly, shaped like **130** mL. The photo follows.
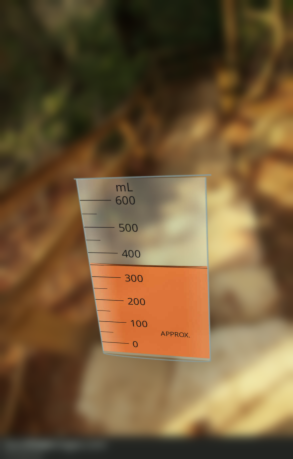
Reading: **350** mL
